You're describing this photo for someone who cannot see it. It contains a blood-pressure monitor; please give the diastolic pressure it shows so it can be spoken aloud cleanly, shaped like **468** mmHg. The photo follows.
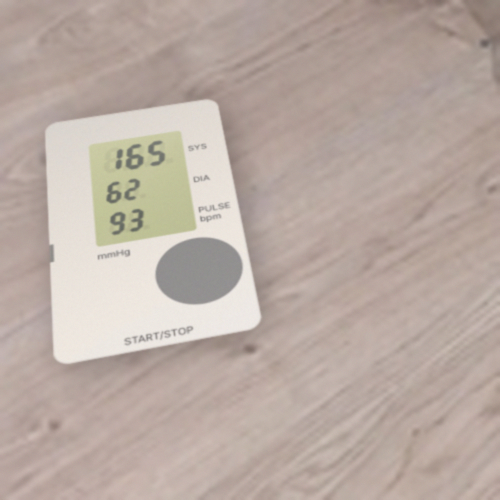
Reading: **62** mmHg
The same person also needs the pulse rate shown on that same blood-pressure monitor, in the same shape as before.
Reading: **93** bpm
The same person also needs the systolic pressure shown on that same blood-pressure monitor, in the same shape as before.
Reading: **165** mmHg
